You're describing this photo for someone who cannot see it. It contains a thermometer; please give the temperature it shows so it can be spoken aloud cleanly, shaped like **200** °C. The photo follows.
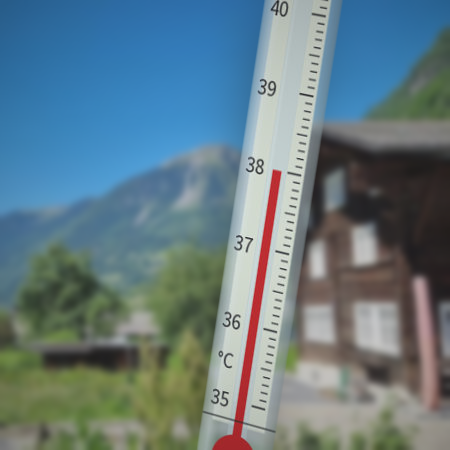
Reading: **38** °C
